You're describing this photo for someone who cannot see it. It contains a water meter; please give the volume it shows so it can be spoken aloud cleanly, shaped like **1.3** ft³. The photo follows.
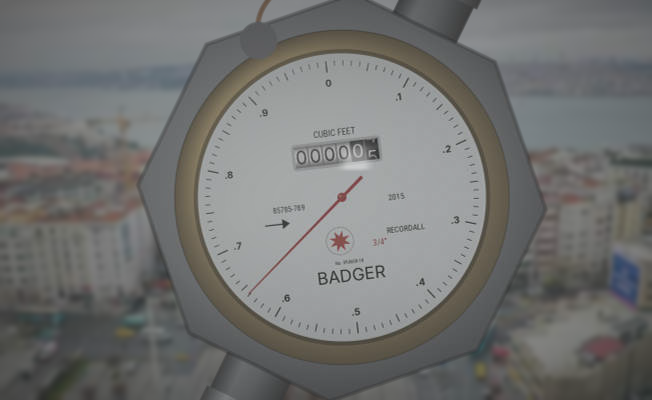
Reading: **4.64** ft³
